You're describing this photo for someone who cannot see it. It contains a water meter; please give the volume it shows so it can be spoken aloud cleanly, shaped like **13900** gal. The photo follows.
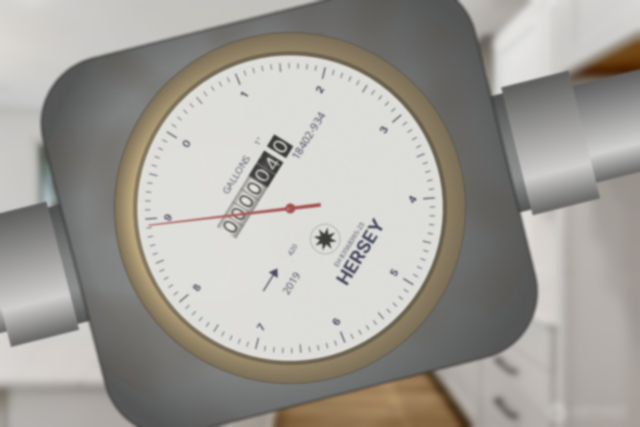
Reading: **38.9** gal
